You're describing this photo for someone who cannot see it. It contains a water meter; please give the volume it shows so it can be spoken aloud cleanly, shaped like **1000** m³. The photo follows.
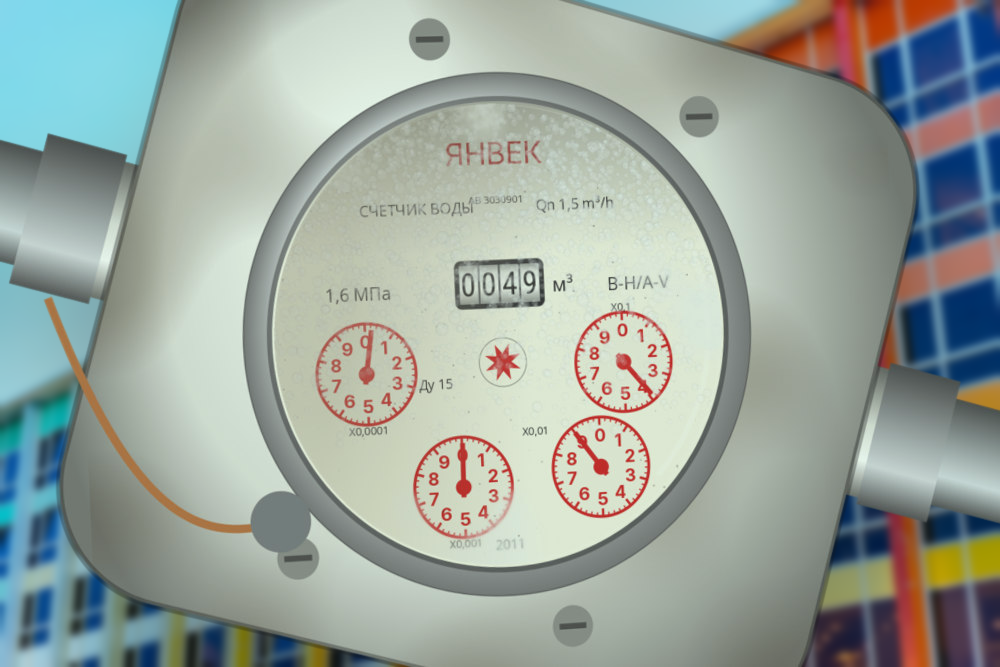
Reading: **49.3900** m³
